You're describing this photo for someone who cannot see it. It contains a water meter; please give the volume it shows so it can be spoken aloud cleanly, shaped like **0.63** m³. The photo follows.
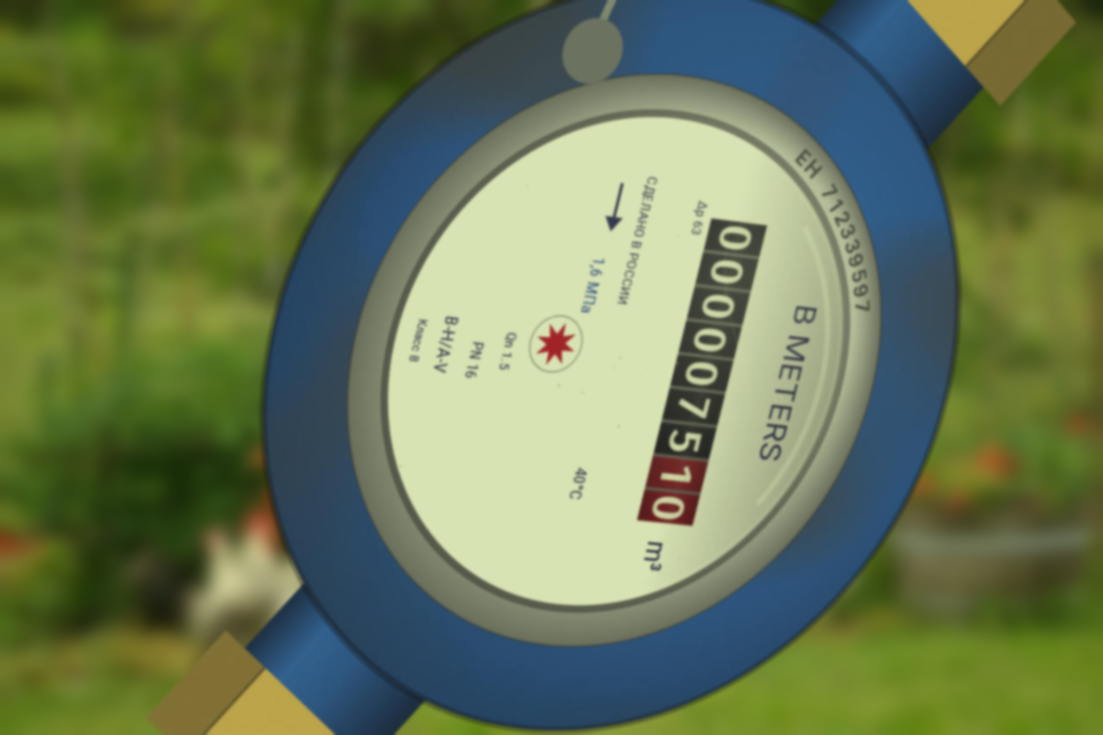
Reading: **75.10** m³
